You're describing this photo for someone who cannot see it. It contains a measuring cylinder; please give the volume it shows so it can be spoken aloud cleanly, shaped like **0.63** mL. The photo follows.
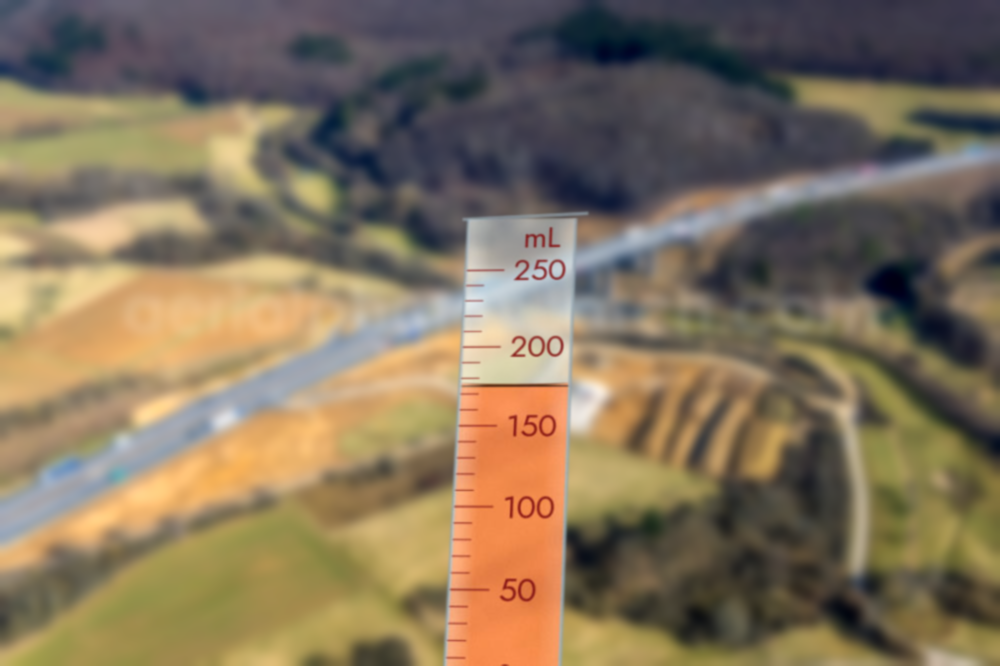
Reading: **175** mL
